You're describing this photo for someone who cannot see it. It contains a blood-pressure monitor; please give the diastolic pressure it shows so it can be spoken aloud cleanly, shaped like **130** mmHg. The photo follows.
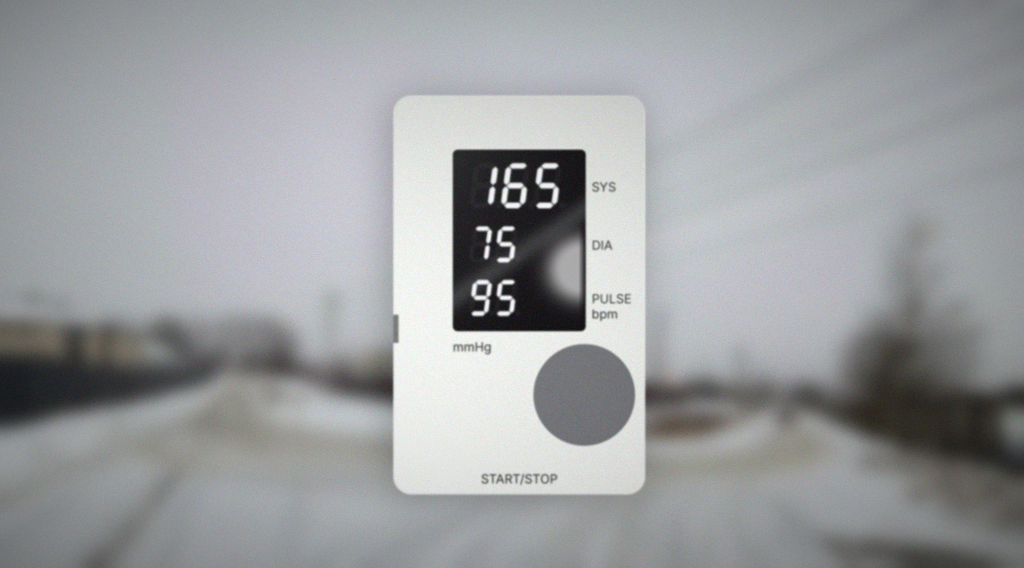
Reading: **75** mmHg
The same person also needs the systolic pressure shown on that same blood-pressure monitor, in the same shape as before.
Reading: **165** mmHg
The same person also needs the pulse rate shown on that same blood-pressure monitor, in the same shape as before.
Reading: **95** bpm
